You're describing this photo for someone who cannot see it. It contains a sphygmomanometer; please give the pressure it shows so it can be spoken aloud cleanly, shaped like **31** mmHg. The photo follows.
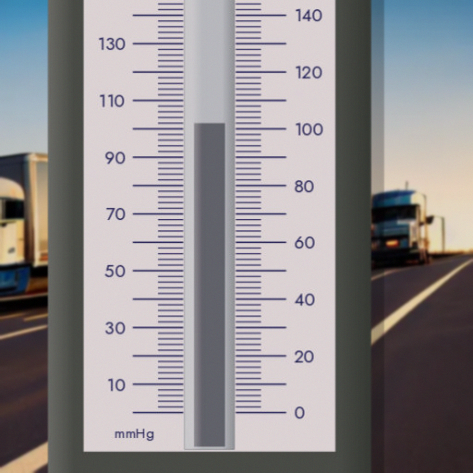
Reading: **102** mmHg
